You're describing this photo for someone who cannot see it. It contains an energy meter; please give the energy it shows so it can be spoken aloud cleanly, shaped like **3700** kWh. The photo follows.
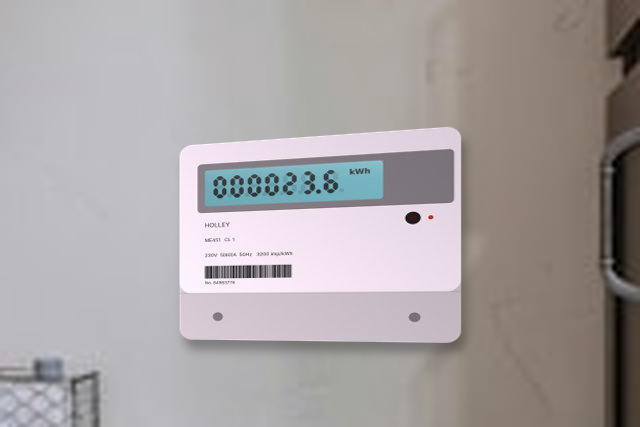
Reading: **23.6** kWh
